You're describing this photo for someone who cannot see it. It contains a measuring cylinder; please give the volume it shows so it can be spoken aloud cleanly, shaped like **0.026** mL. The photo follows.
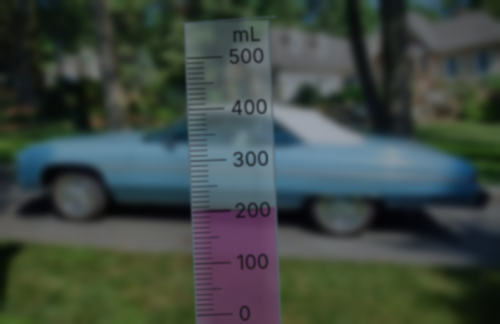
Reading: **200** mL
